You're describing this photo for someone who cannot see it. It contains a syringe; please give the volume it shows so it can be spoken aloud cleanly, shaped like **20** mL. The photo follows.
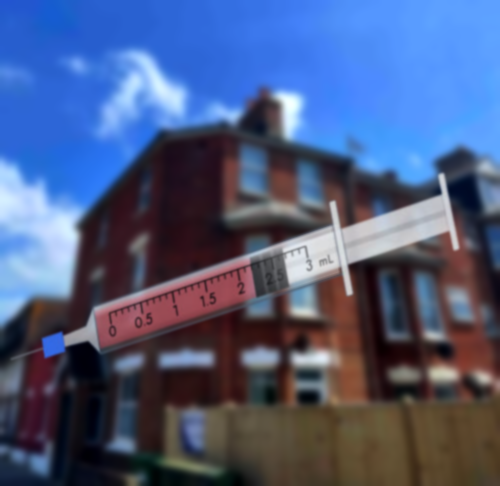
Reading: **2.2** mL
